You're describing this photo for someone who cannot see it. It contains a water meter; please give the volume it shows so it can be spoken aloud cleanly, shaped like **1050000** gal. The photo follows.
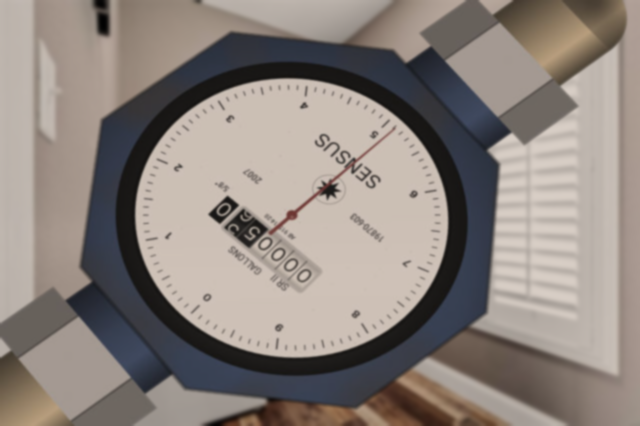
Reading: **555.1** gal
